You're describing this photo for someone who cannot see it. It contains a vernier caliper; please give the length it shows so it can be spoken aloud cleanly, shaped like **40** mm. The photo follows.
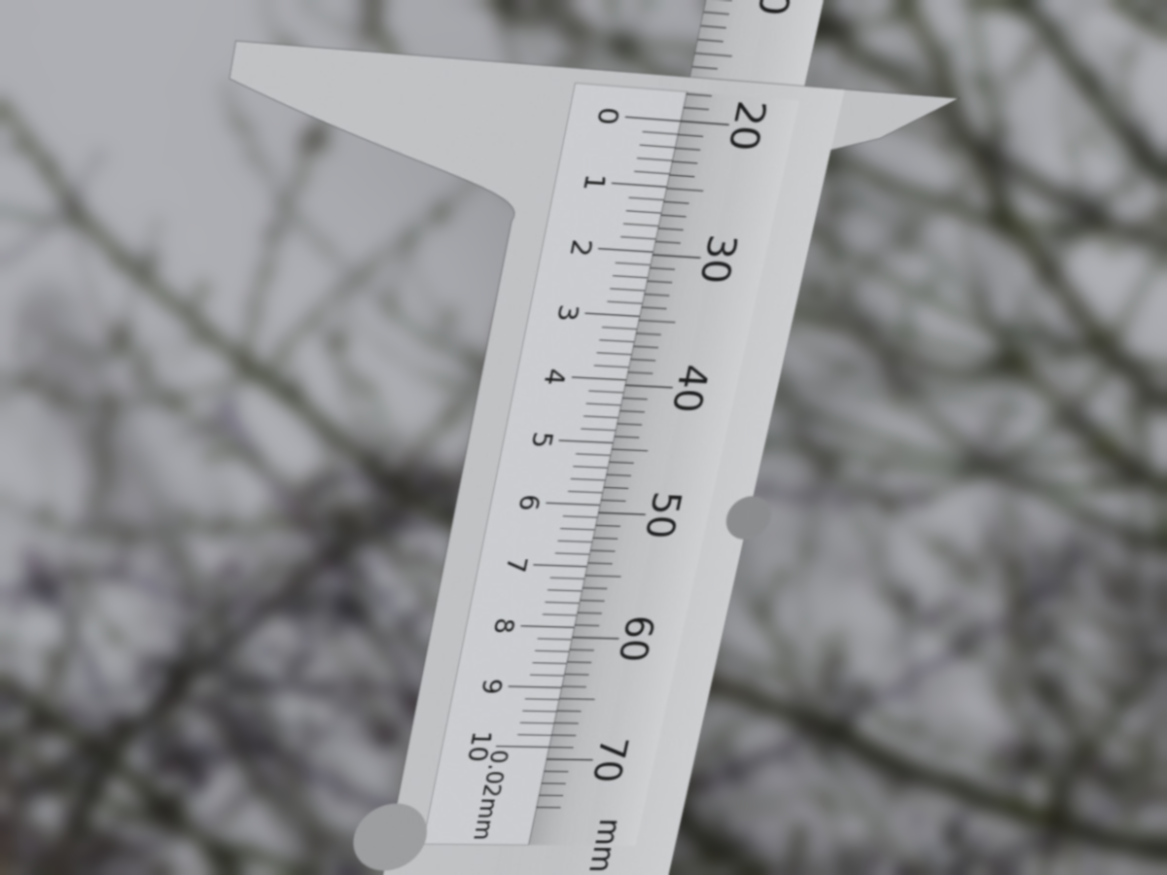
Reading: **20.0** mm
